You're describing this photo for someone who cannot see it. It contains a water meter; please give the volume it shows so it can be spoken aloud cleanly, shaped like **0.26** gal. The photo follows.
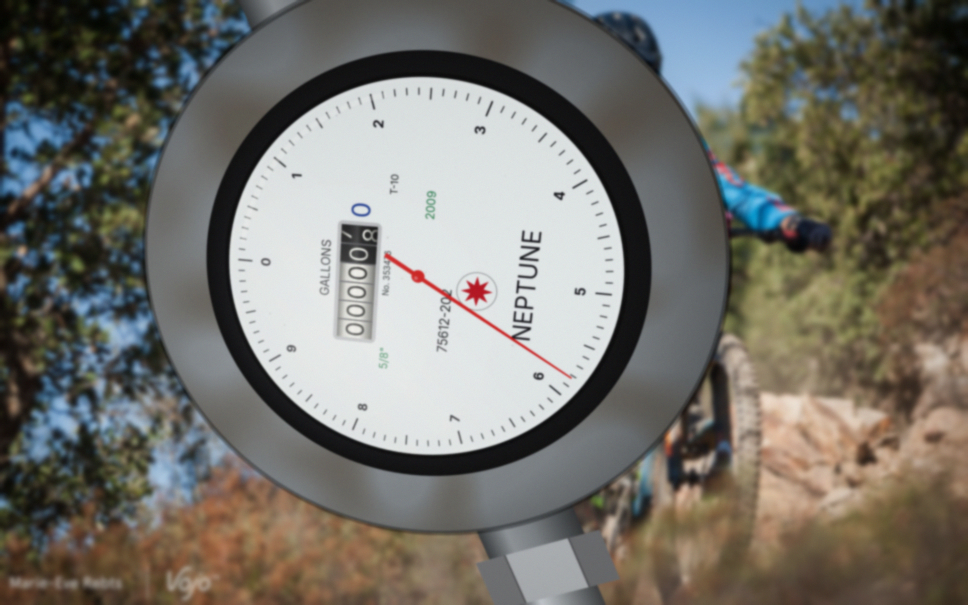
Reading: **75.8** gal
